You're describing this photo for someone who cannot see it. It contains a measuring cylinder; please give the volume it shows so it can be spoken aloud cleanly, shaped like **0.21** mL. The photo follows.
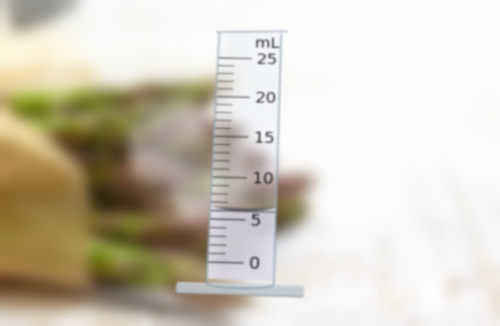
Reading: **6** mL
